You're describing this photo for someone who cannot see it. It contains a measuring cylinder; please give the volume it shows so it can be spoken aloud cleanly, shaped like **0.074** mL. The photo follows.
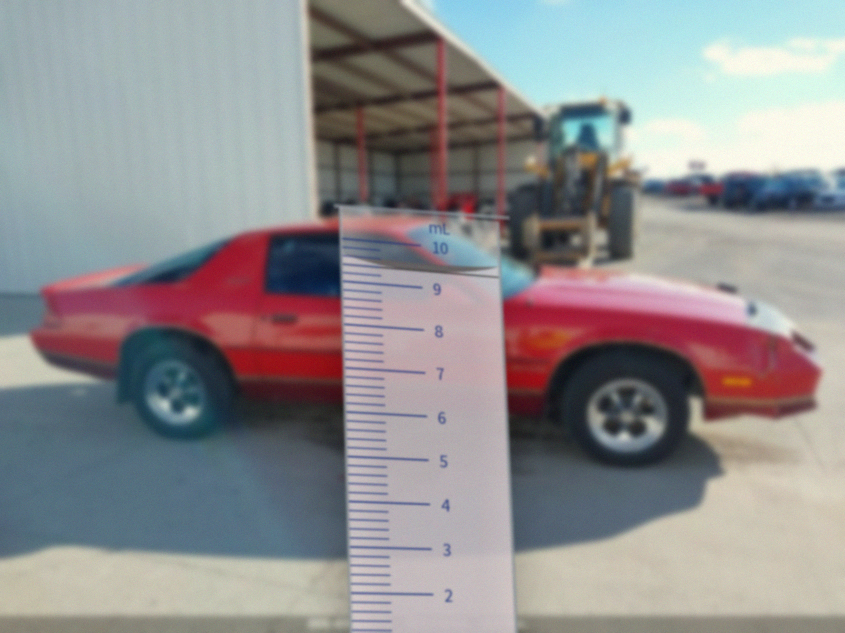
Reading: **9.4** mL
